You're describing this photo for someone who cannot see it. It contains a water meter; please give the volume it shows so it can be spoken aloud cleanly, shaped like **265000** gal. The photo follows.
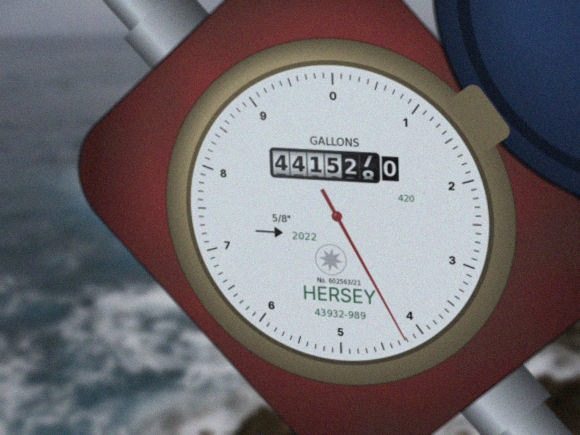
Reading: **4415274.2** gal
